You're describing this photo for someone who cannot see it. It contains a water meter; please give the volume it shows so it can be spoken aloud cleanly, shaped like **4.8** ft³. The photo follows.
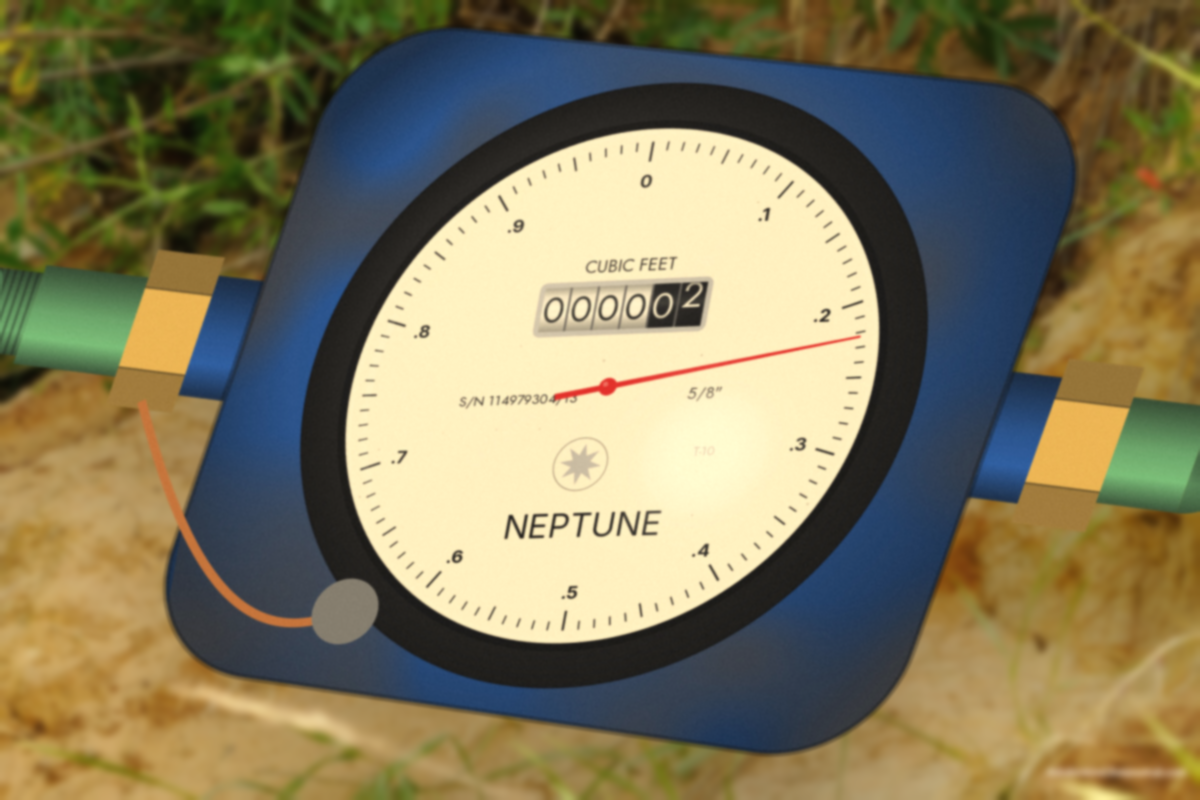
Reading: **2.22** ft³
